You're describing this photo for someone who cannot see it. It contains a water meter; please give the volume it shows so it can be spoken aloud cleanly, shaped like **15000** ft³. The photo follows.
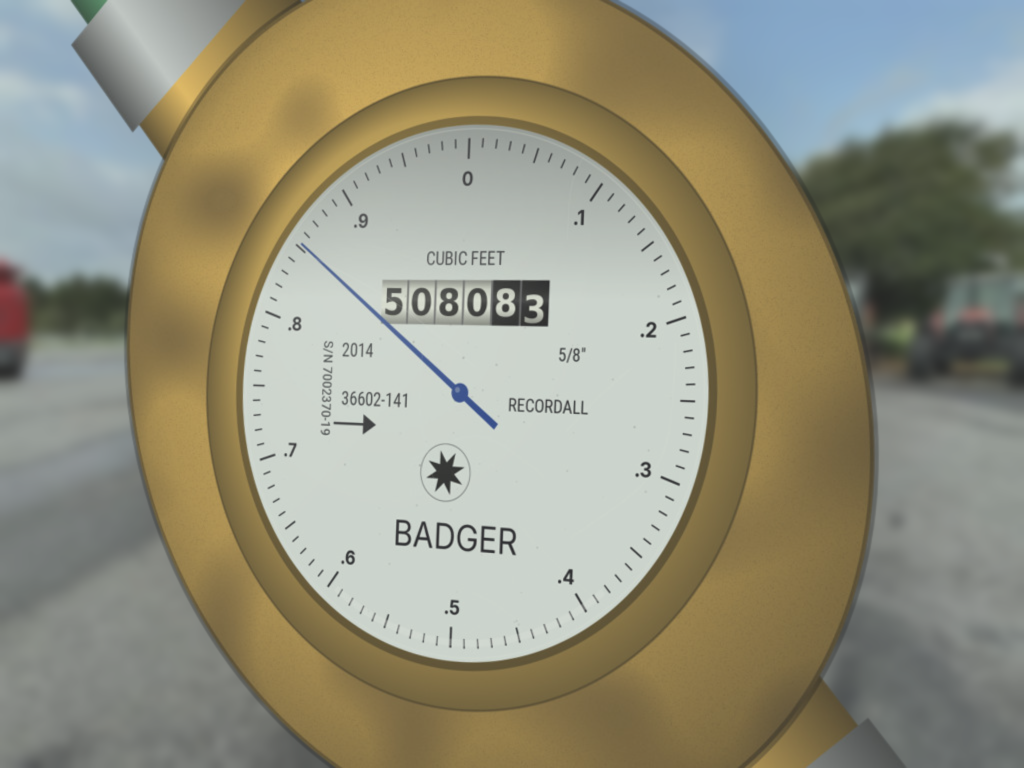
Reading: **508082.85** ft³
